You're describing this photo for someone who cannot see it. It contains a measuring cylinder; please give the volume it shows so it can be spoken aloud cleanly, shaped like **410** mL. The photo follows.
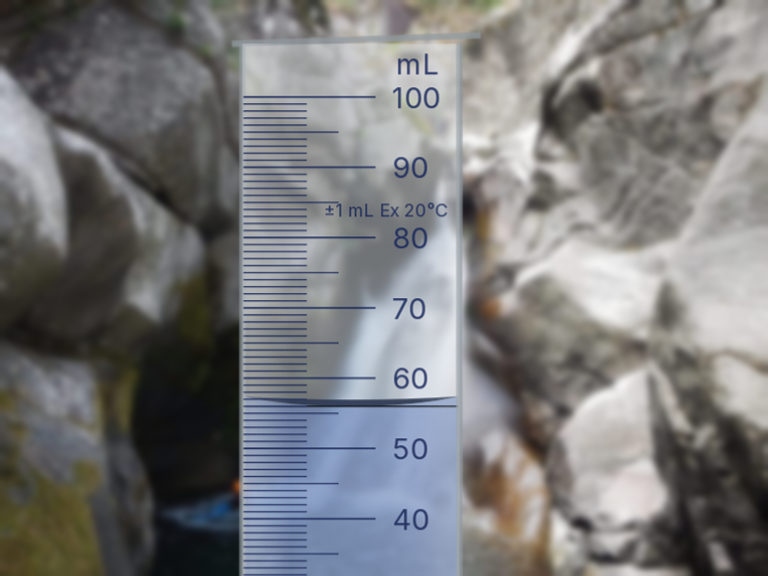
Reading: **56** mL
